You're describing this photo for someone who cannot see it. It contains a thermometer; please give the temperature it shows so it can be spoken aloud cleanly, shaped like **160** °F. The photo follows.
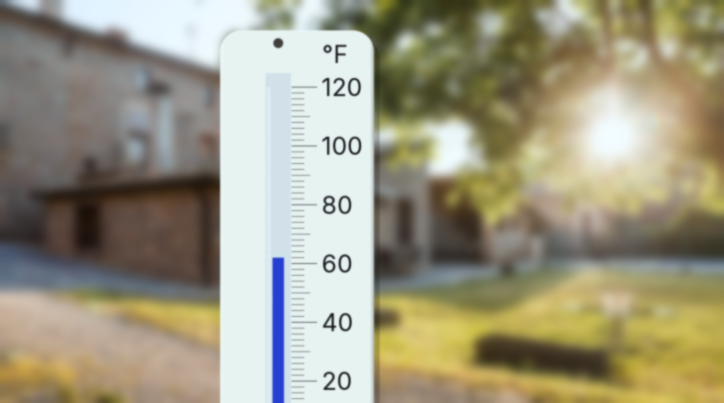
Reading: **62** °F
